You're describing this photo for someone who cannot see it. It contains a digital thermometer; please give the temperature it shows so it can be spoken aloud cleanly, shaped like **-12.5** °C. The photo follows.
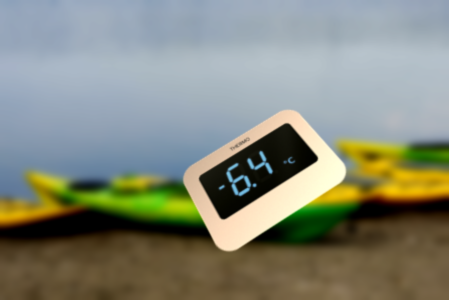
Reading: **-6.4** °C
